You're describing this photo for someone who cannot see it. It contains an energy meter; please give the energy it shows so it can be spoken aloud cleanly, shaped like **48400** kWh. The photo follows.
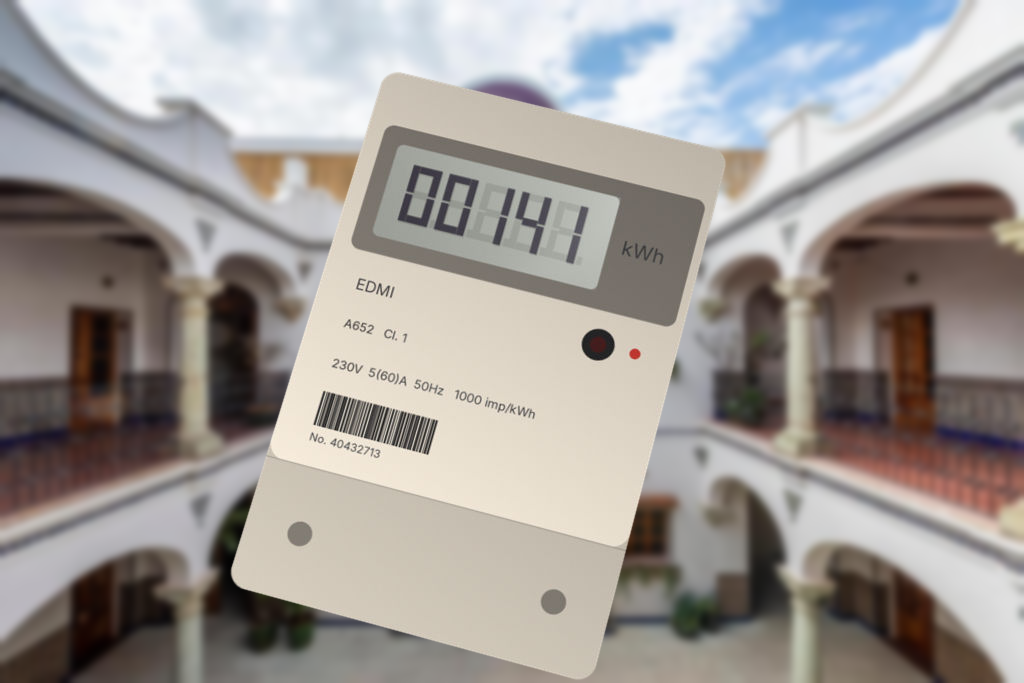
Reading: **141** kWh
